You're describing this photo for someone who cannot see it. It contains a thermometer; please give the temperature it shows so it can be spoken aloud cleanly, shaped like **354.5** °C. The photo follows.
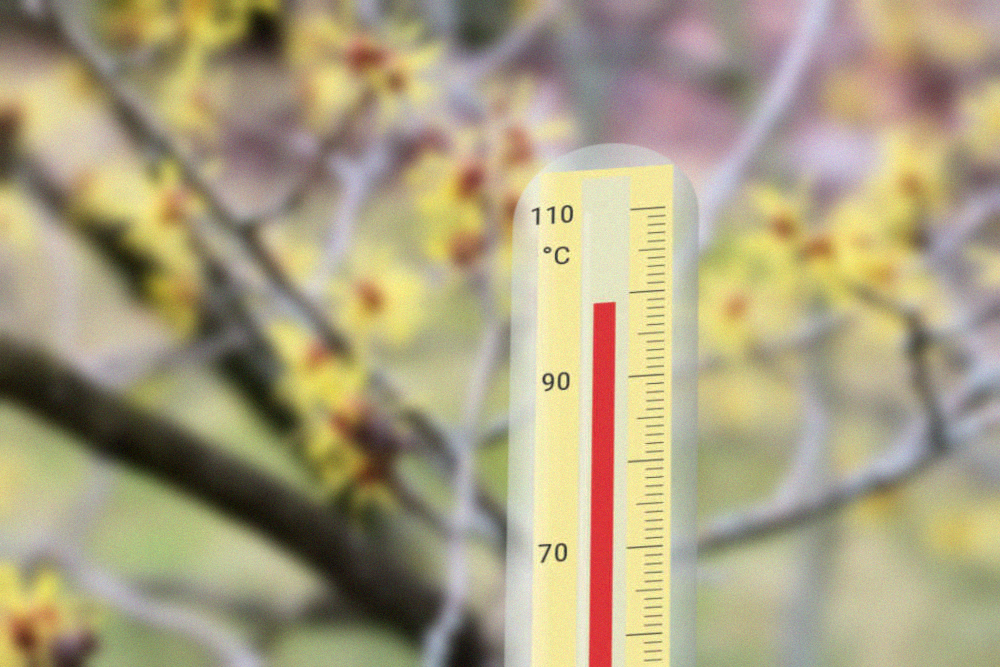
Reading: **99** °C
